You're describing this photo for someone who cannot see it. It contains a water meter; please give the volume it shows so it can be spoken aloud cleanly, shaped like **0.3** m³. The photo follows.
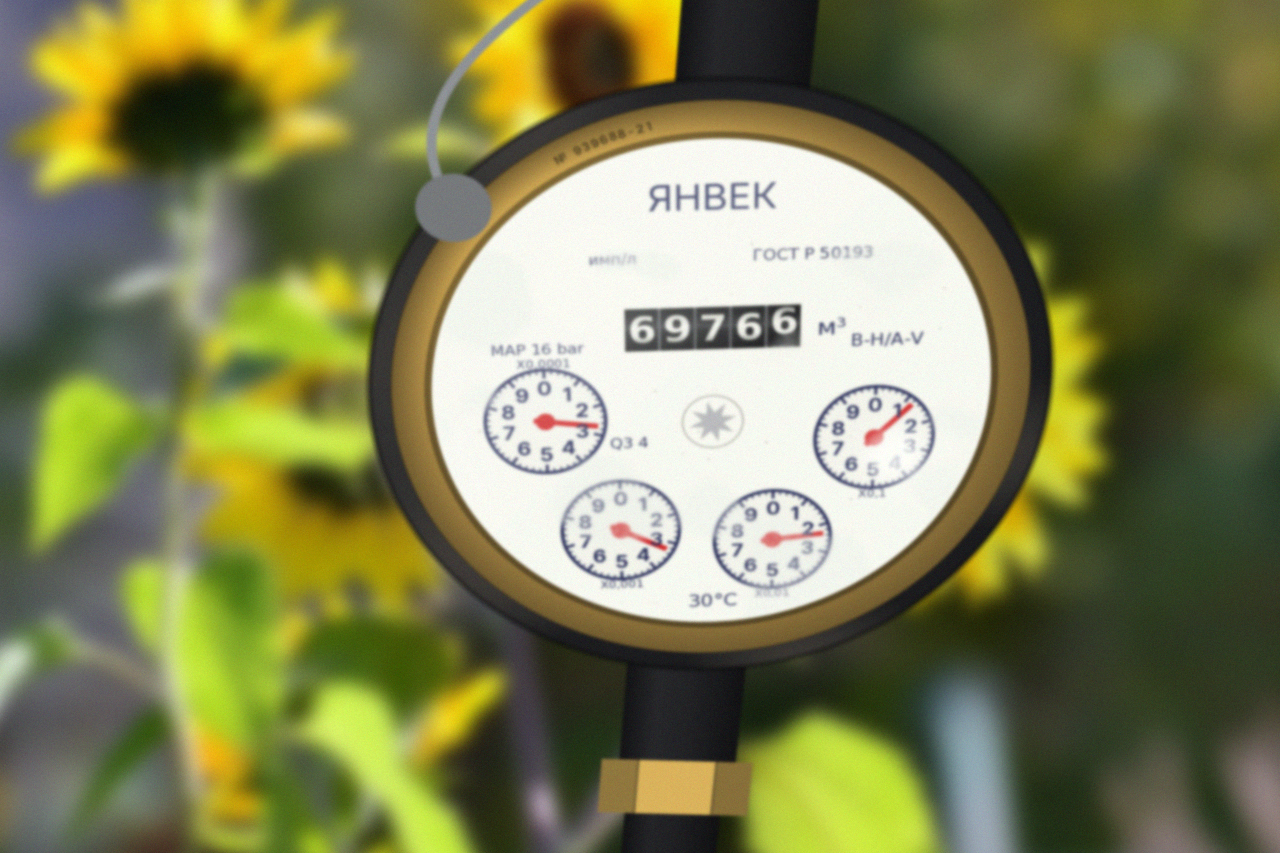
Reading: **69766.1232** m³
